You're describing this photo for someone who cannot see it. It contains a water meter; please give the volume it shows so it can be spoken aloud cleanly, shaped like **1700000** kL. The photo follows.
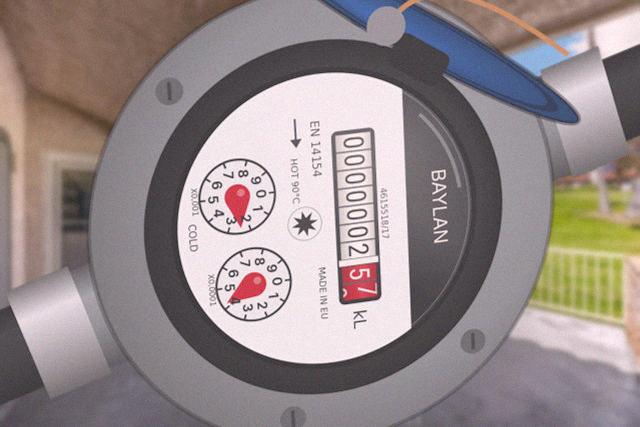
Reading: **2.5724** kL
